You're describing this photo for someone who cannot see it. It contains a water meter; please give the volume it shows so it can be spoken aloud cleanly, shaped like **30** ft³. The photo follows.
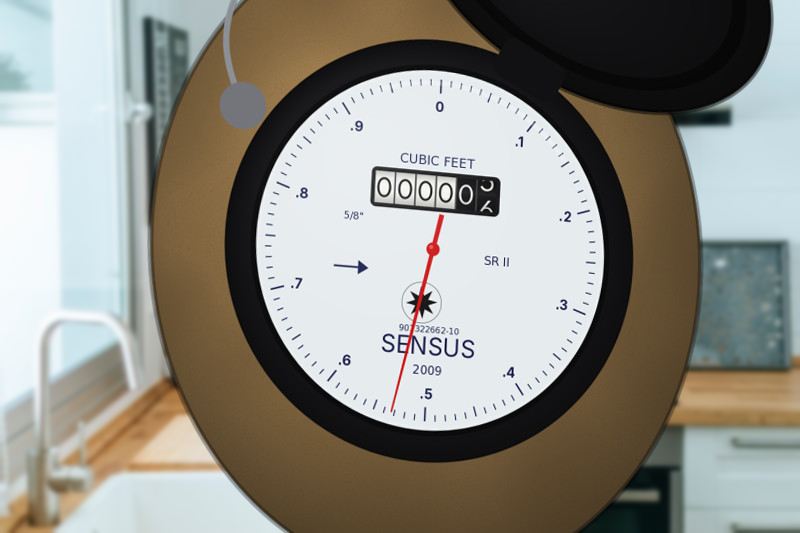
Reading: **5.53** ft³
